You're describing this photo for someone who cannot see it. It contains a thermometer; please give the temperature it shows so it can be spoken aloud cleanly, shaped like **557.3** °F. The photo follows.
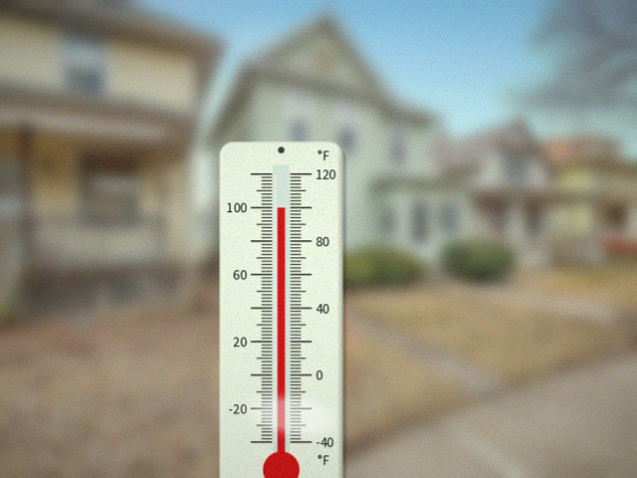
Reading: **100** °F
